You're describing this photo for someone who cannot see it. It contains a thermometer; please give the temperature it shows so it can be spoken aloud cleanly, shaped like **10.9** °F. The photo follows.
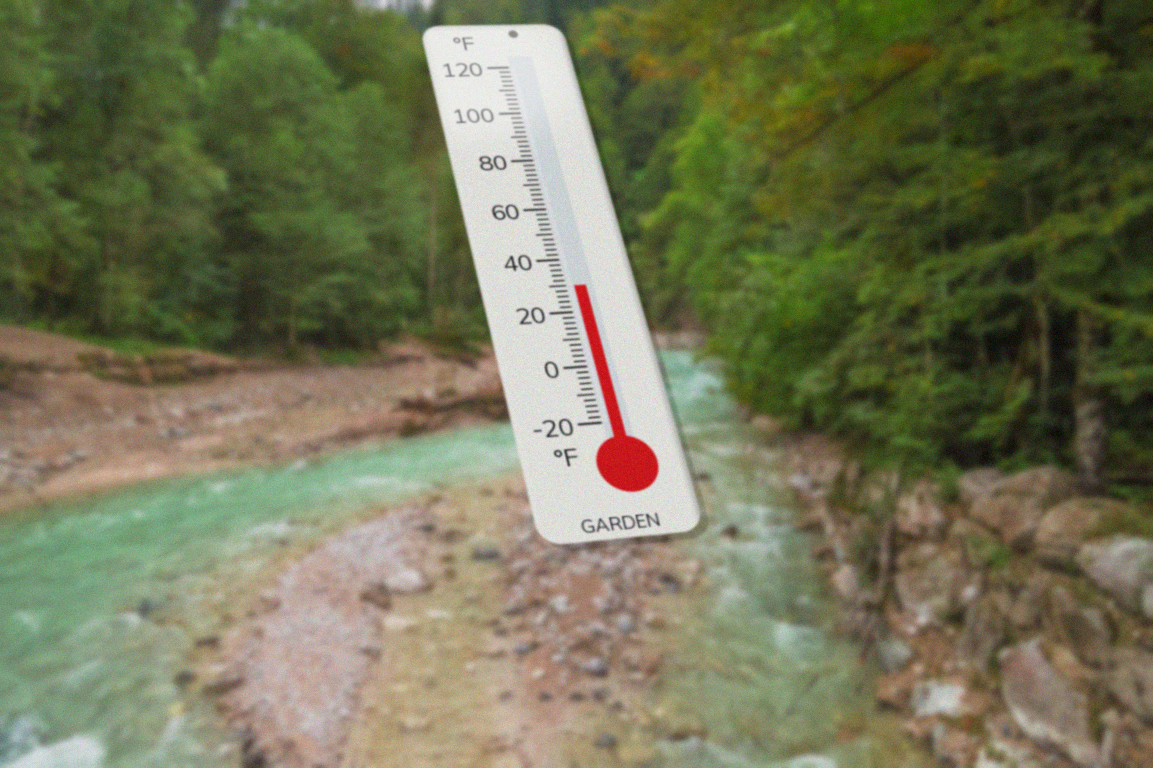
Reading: **30** °F
